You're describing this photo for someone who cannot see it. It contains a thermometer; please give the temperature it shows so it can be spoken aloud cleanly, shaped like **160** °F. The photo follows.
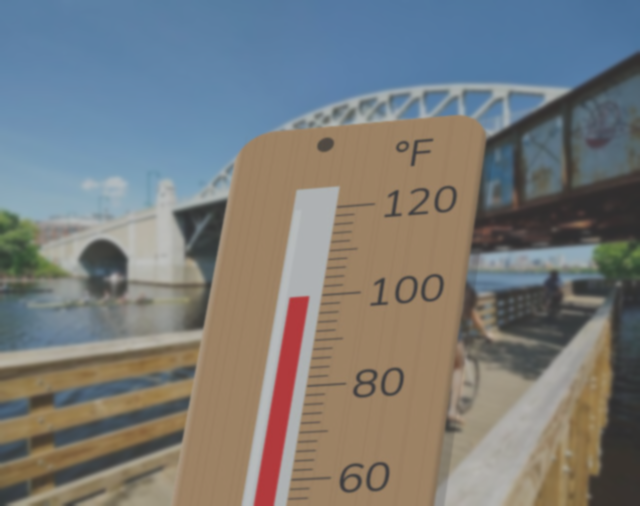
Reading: **100** °F
